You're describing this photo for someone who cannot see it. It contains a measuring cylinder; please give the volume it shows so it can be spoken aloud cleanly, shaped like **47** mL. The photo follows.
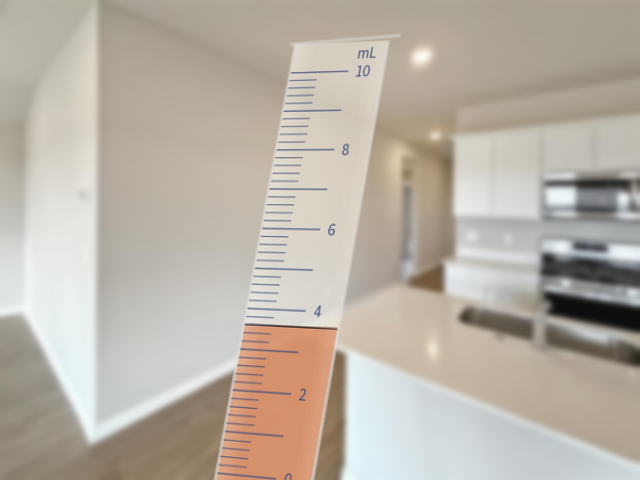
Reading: **3.6** mL
